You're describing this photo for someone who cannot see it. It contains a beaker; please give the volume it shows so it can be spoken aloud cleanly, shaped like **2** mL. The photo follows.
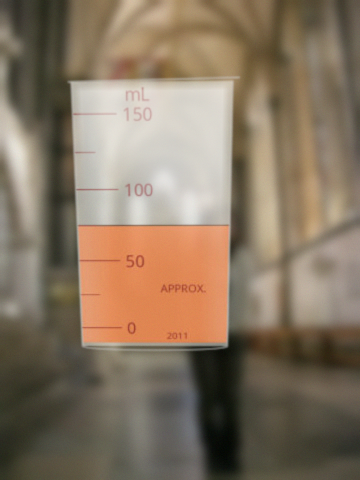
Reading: **75** mL
